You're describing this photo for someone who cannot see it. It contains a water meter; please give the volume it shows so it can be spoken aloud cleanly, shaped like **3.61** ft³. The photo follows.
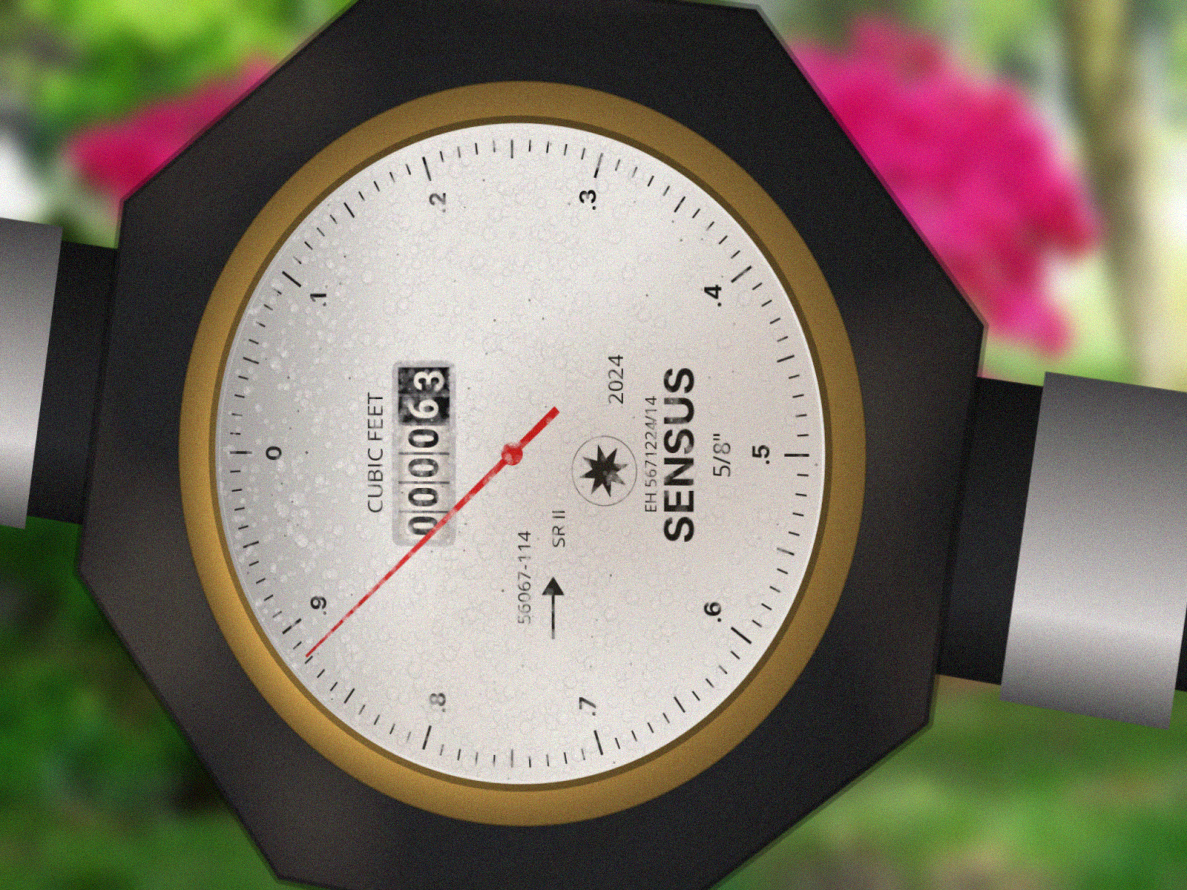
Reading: **62.88** ft³
